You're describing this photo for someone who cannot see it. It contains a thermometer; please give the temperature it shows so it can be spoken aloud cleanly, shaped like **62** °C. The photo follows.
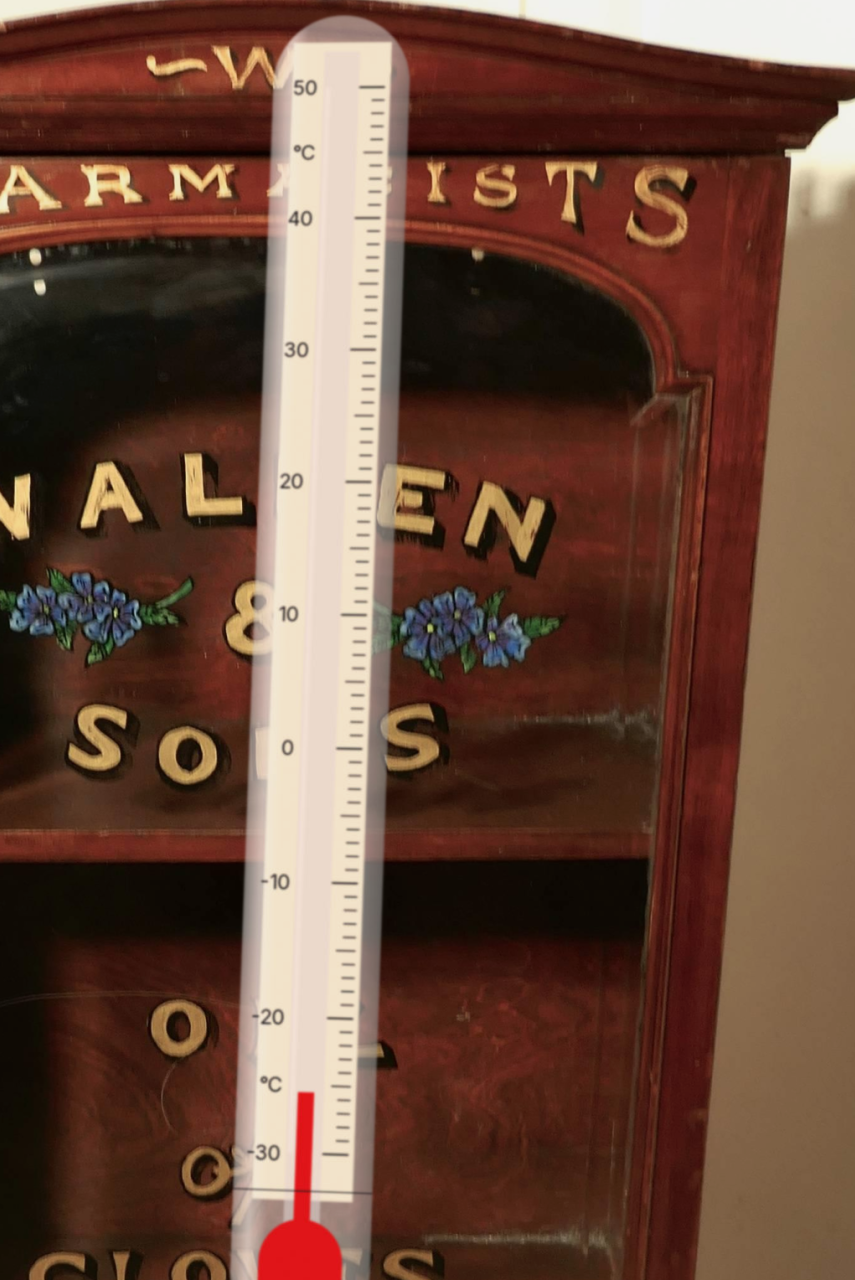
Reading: **-25.5** °C
